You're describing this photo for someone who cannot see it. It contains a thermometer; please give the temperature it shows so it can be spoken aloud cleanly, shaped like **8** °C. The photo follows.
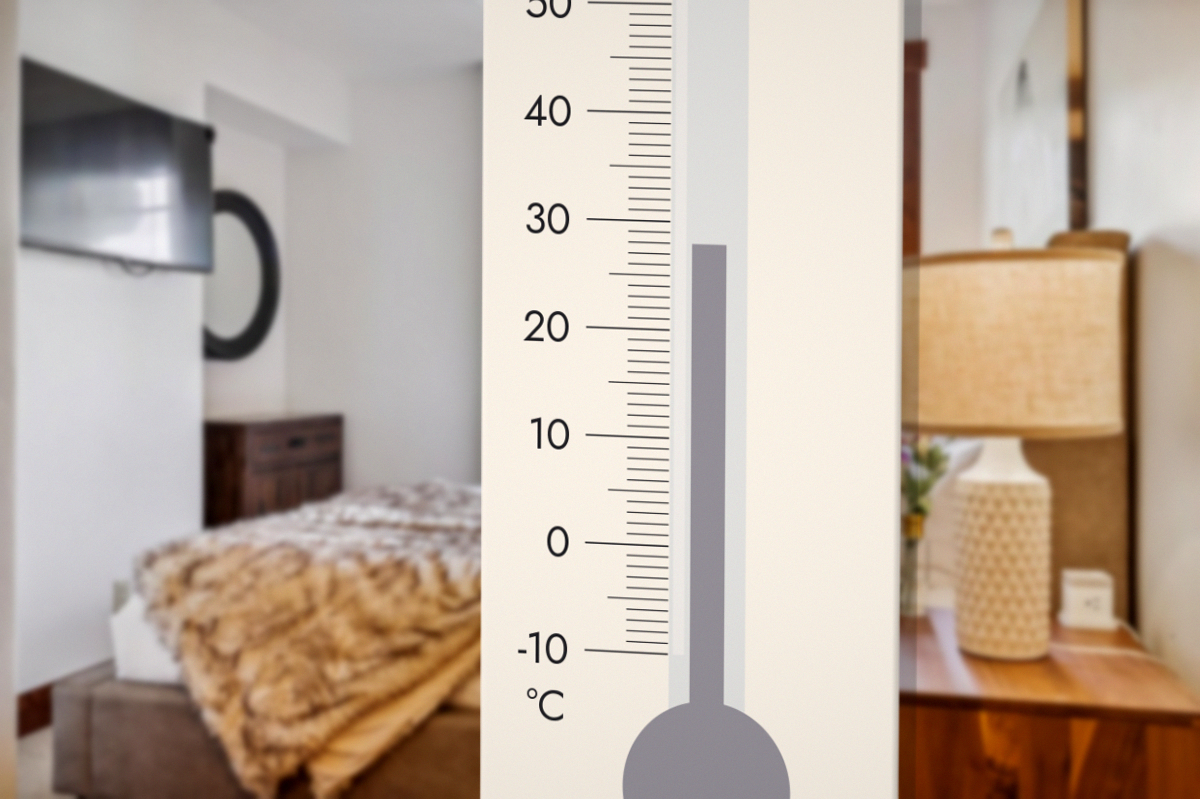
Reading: **28** °C
